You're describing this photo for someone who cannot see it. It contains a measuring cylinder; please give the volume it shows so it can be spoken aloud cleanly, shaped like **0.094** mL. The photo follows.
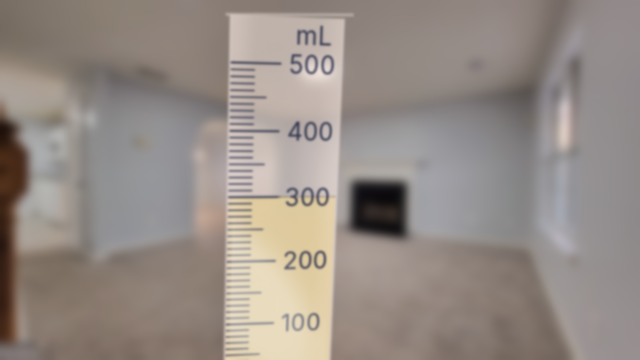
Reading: **300** mL
